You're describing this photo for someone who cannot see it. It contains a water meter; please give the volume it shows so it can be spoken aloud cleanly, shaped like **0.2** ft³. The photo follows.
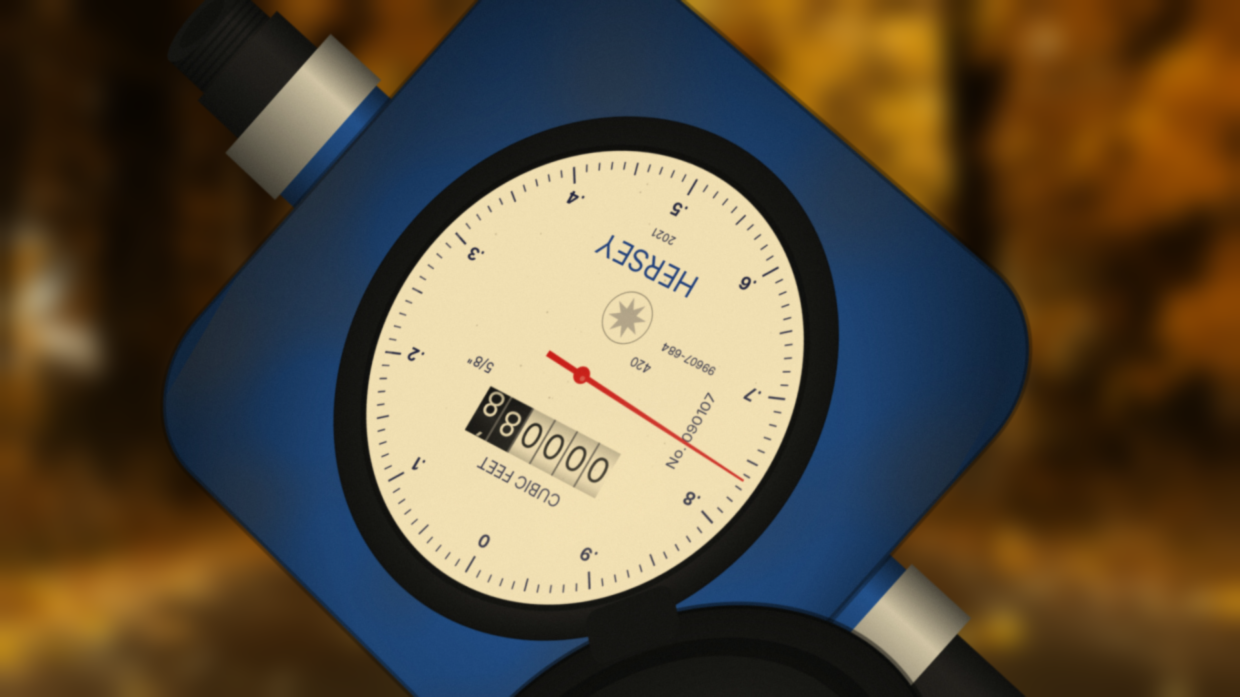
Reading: **87.76** ft³
